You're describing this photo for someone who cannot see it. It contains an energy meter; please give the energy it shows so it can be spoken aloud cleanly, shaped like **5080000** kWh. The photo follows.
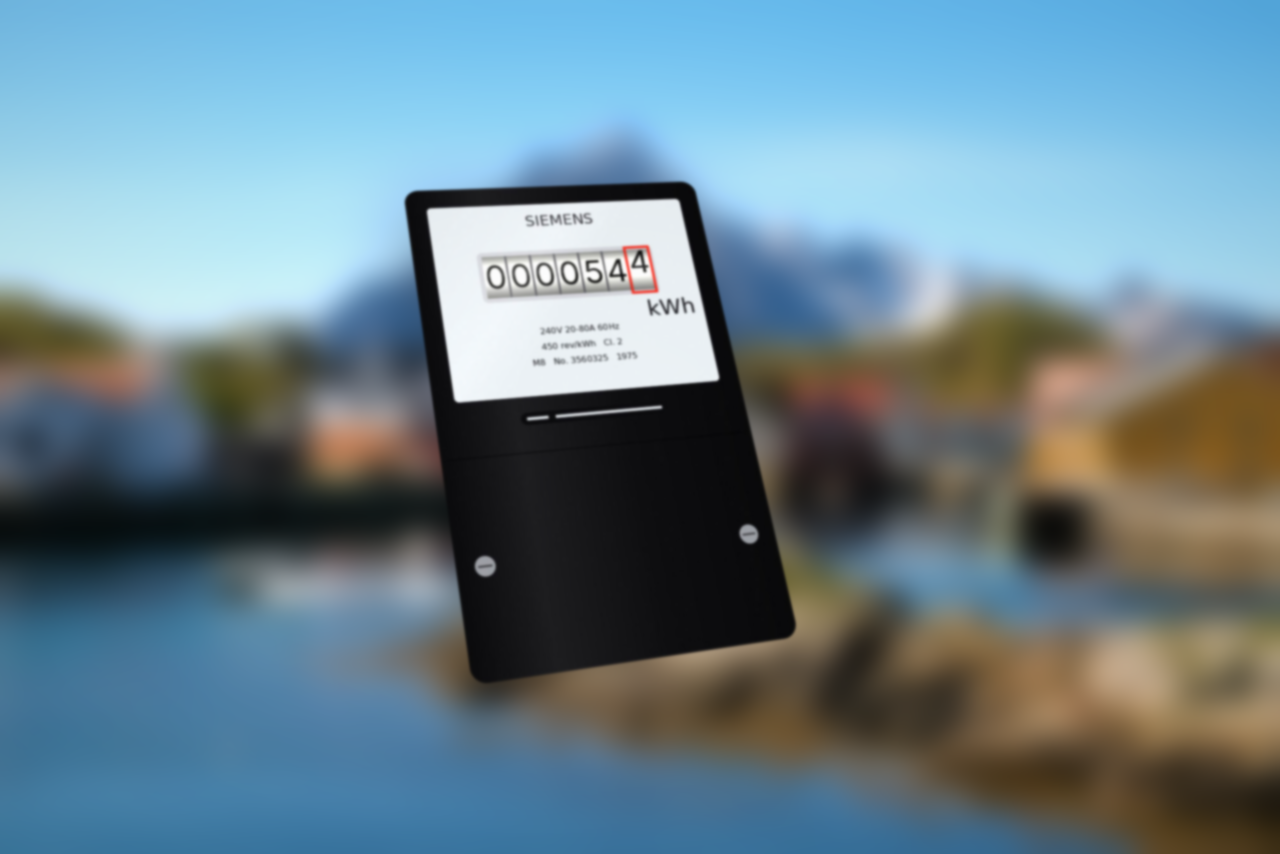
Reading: **54.4** kWh
